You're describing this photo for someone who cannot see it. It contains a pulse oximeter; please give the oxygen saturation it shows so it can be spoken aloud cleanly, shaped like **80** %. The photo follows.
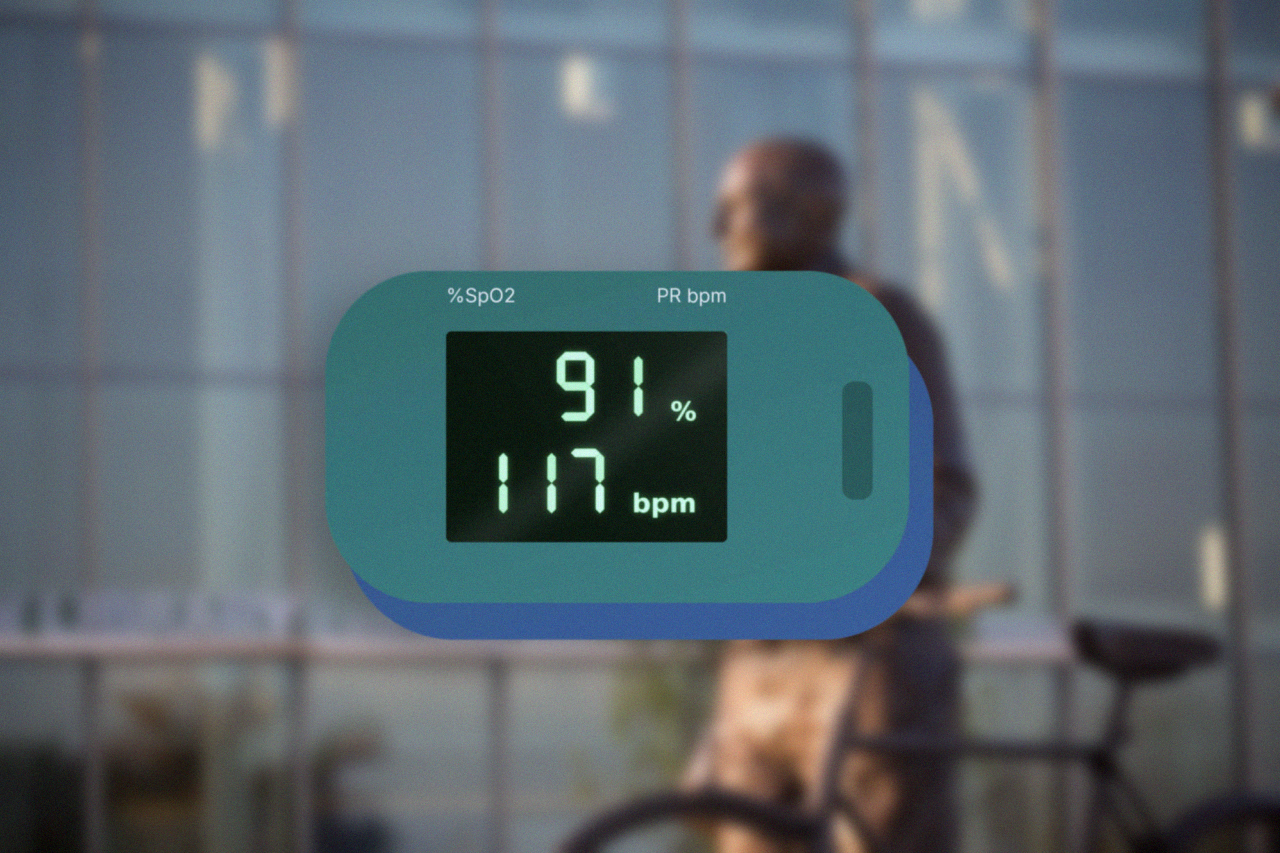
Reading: **91** %
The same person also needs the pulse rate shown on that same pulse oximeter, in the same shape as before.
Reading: **117** bpm
